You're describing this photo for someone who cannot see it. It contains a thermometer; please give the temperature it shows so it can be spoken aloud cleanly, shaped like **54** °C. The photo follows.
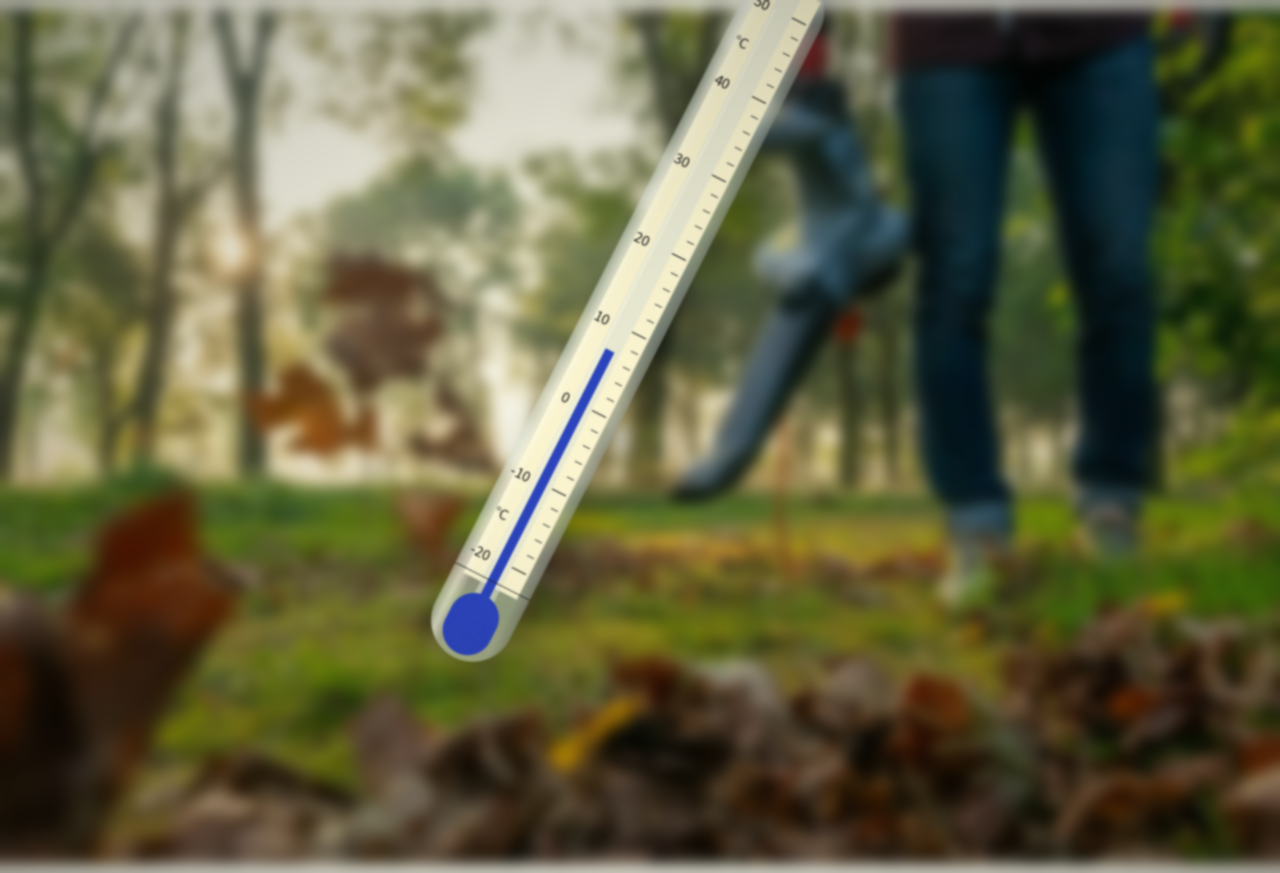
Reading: **7** °C
